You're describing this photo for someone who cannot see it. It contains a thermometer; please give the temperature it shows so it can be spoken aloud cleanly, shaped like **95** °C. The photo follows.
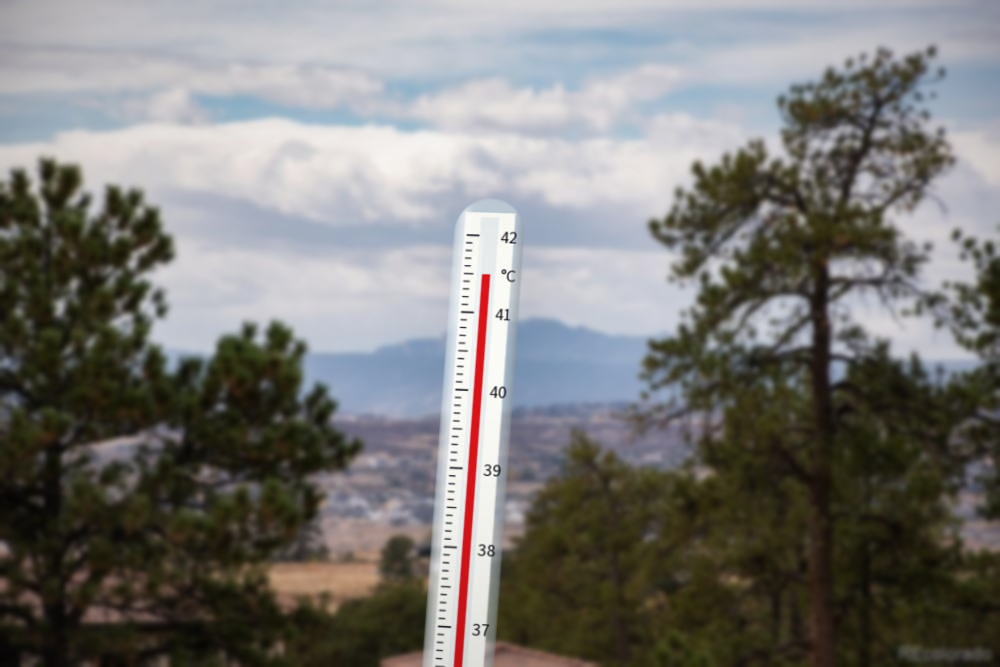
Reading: **41.5** °C
